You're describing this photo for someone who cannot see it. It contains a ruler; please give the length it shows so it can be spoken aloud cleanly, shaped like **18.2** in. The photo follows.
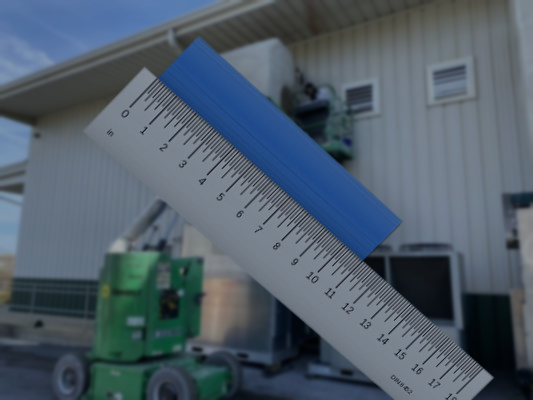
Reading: **11** in
